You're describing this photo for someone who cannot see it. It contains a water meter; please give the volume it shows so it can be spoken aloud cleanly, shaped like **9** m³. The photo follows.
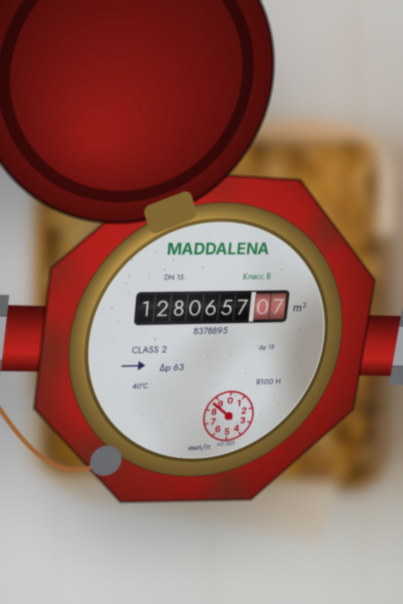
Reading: **1280657.078** m³
